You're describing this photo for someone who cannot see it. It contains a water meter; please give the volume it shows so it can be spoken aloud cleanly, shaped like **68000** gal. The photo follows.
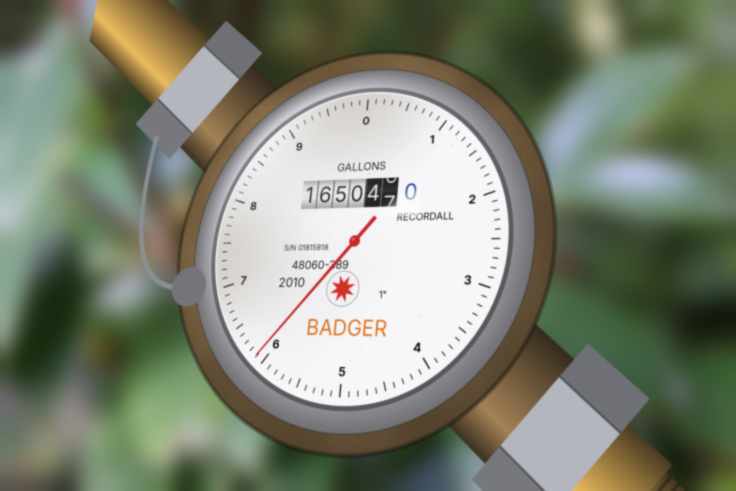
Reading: **1650466.1** gal
